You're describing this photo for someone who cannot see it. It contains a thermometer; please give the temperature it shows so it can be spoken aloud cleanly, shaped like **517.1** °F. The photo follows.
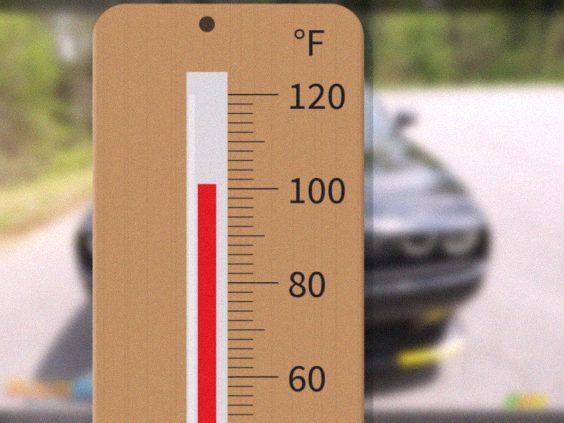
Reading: **101** °F
